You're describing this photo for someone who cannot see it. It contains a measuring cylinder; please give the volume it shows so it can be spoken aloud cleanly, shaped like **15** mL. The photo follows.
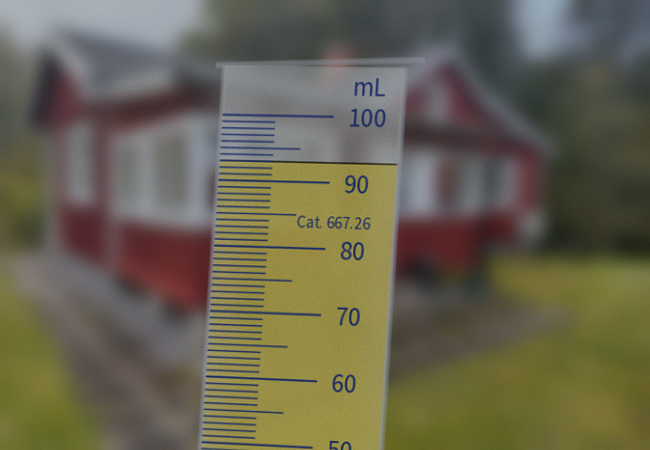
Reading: **93** mL
